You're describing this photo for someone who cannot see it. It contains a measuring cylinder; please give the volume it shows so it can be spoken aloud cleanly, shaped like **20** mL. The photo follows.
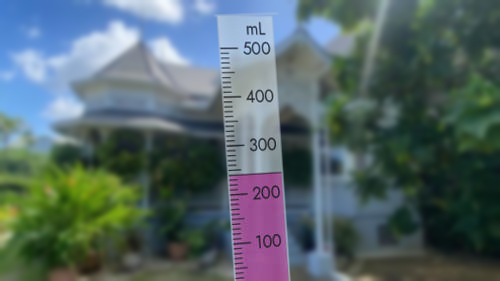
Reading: **240** mL
